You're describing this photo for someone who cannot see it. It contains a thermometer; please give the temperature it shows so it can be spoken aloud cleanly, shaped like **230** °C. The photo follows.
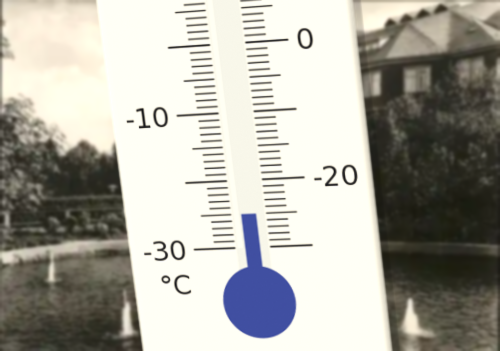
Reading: **-25** °C
